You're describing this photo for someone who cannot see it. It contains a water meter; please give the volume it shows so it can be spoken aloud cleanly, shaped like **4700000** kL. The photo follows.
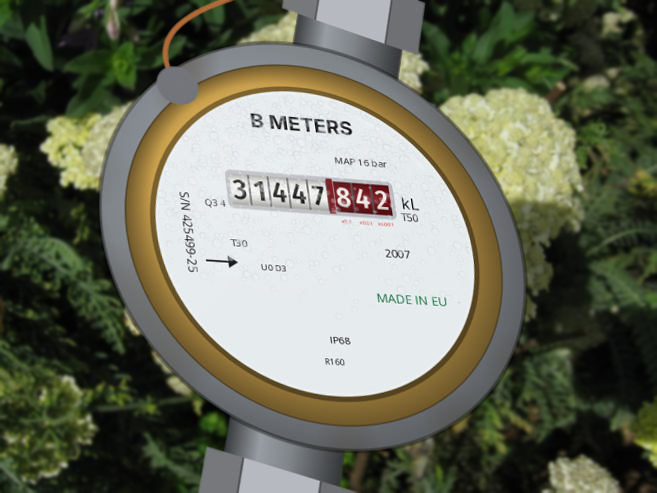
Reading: **31447.842** kL
